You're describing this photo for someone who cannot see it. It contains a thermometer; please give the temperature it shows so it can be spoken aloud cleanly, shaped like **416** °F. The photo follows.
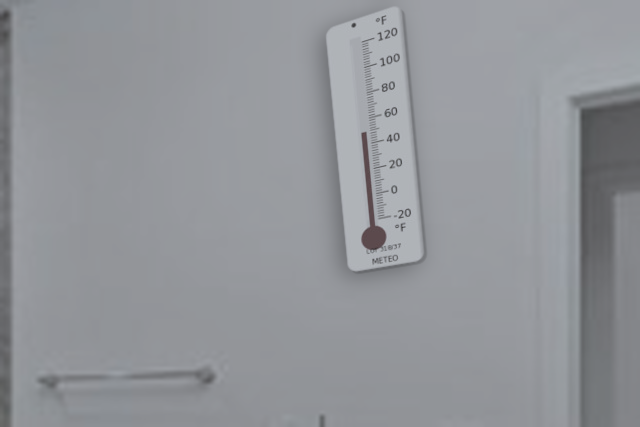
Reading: **50** °F
